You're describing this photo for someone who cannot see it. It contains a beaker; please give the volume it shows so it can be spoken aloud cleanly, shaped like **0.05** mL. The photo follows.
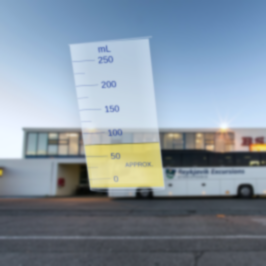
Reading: **75** mL
